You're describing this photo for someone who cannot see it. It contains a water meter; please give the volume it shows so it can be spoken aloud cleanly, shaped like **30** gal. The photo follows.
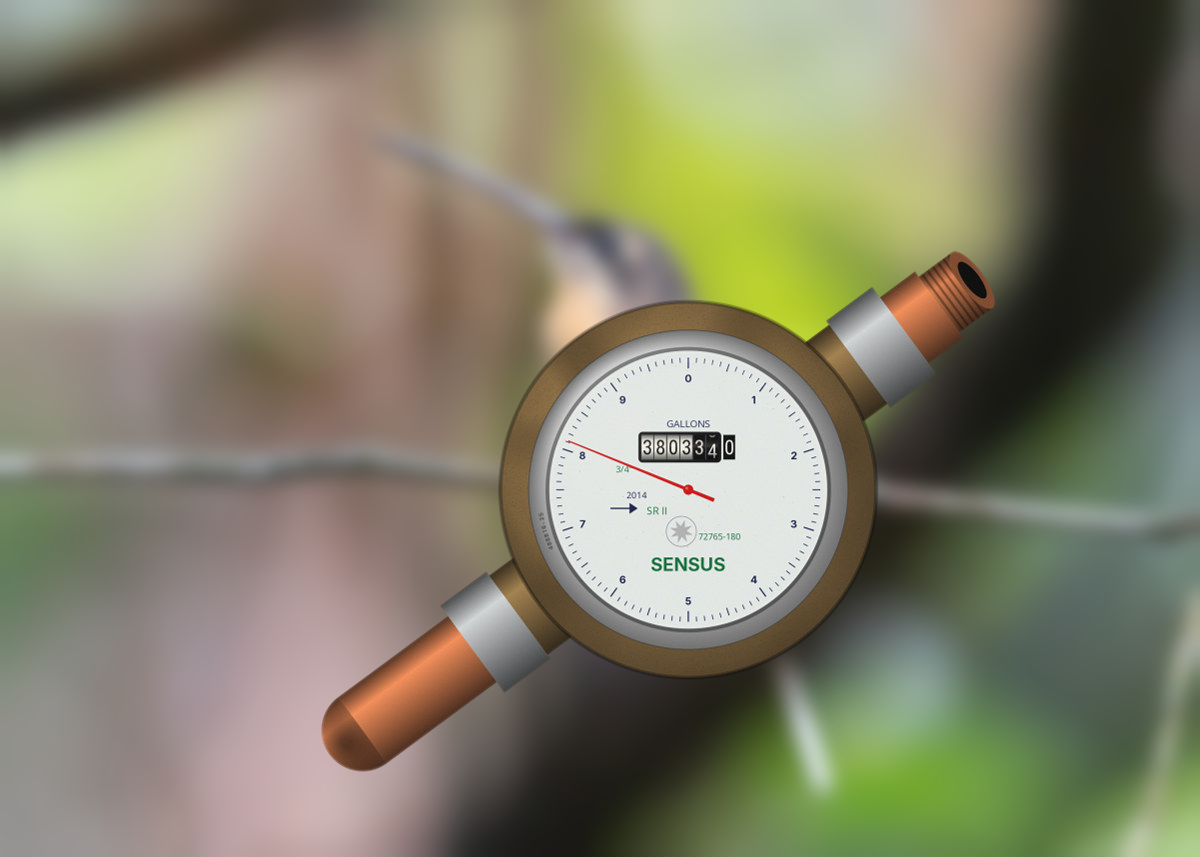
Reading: **3803338.1** gal
